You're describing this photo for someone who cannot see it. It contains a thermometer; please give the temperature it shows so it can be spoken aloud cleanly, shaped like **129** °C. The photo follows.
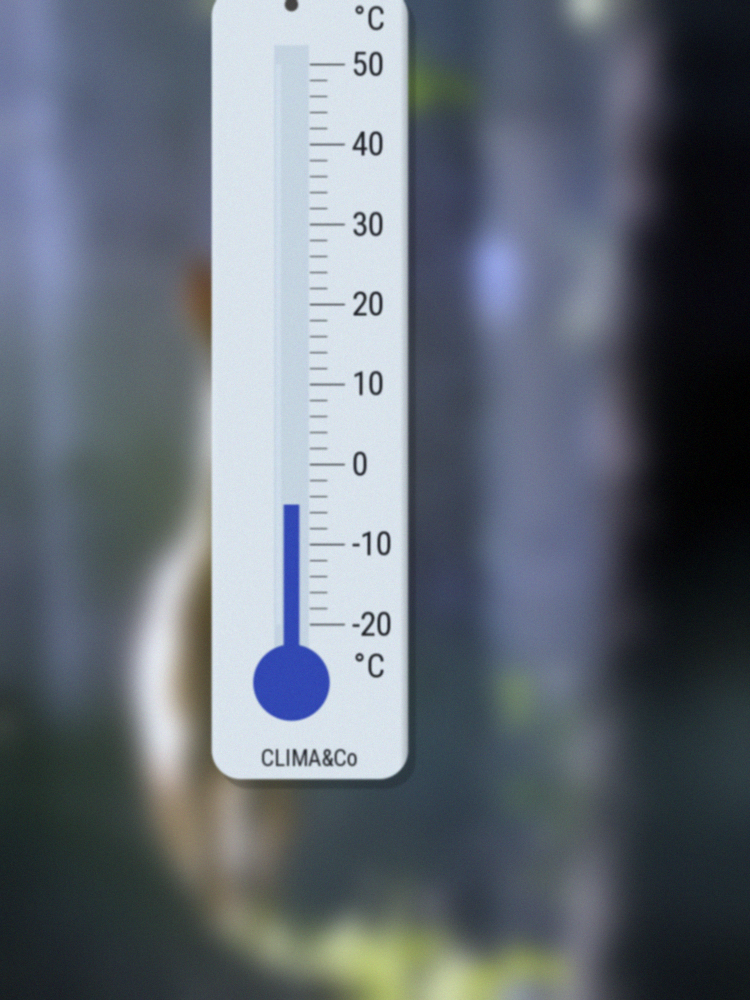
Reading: **-5** °C
